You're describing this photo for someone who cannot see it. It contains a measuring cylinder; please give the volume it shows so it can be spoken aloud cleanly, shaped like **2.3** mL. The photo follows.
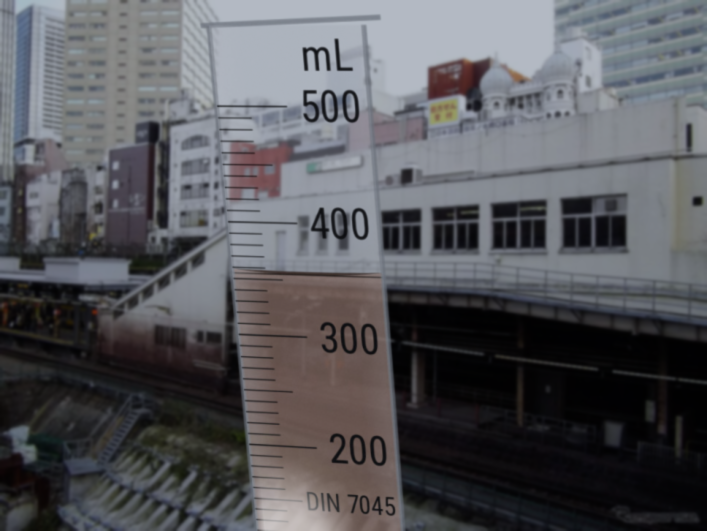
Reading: **355** mL
